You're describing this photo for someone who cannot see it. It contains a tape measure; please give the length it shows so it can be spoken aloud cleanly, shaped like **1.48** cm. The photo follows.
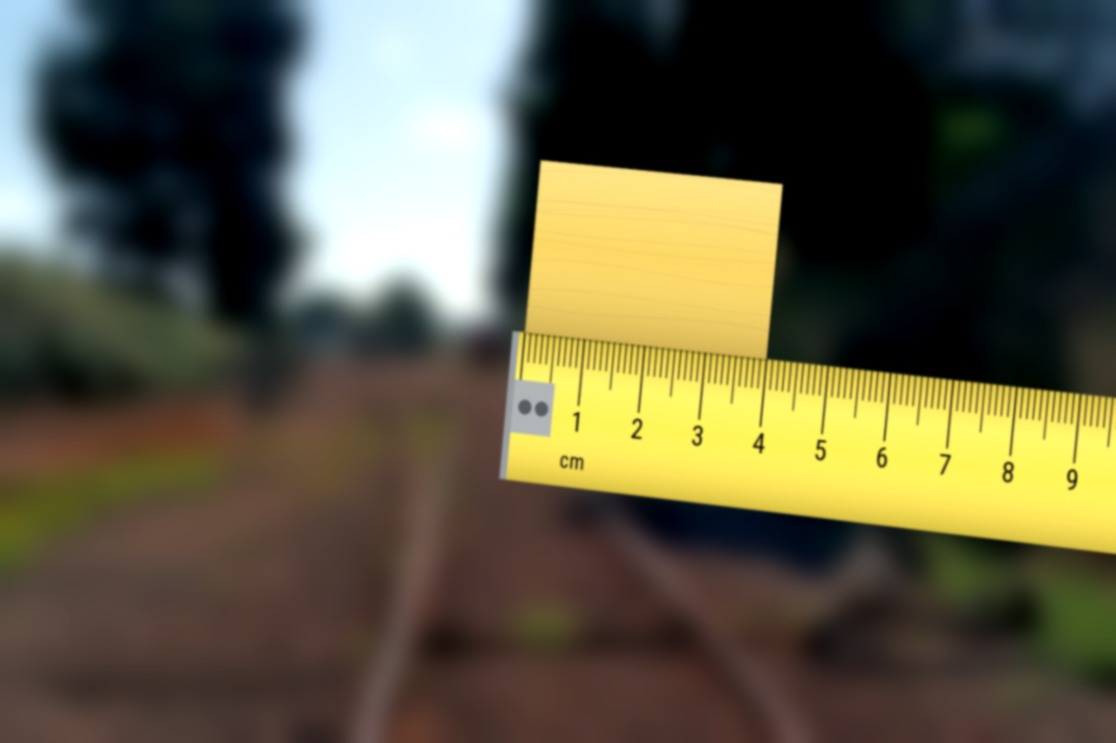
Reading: **4** cm
